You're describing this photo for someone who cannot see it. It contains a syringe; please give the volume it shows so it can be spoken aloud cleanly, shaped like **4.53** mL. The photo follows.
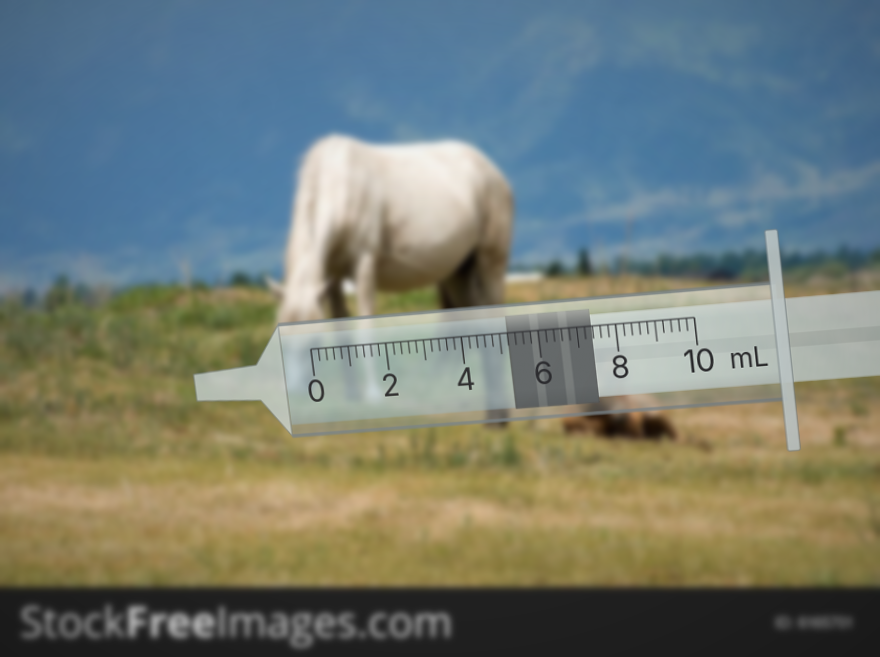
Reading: **5.2** mL
